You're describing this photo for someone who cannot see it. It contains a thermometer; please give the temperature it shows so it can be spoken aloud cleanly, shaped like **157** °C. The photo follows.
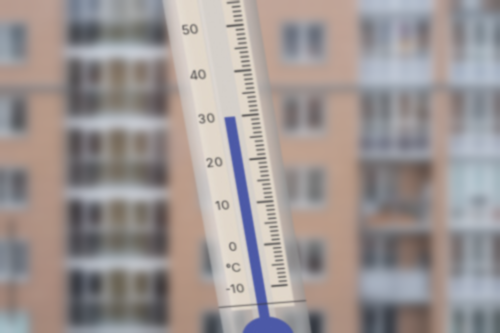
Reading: **30** °C
